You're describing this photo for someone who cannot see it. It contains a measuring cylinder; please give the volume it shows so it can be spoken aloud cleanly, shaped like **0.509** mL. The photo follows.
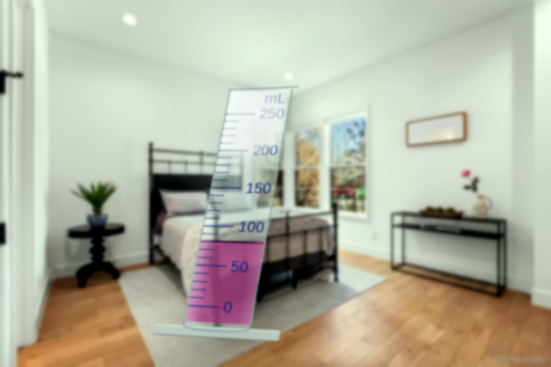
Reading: **80** mL
